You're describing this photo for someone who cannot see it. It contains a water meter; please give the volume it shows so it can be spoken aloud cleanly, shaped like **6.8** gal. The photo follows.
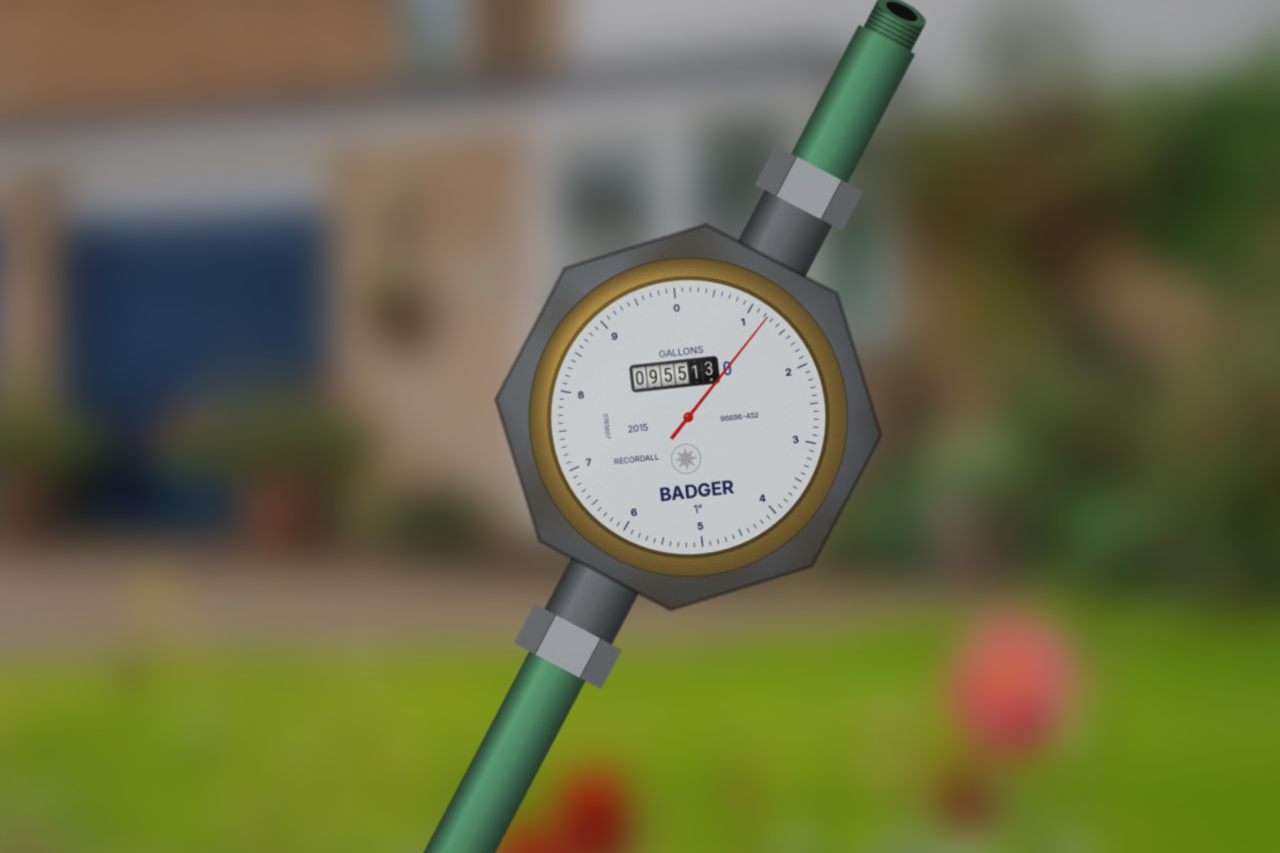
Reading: **955131.2** gal
